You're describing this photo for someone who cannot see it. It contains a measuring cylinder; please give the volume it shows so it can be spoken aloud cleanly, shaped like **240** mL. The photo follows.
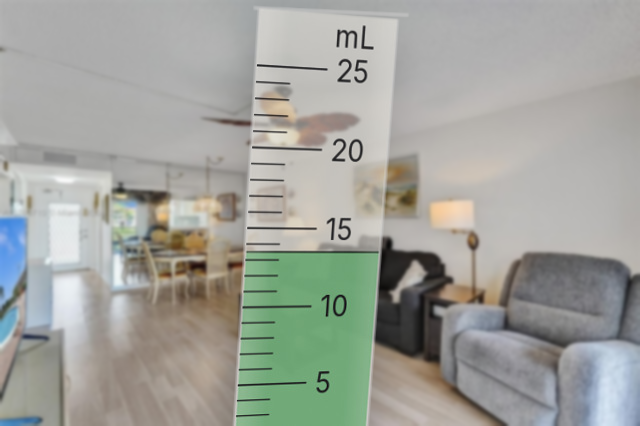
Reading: **13.5** mL
